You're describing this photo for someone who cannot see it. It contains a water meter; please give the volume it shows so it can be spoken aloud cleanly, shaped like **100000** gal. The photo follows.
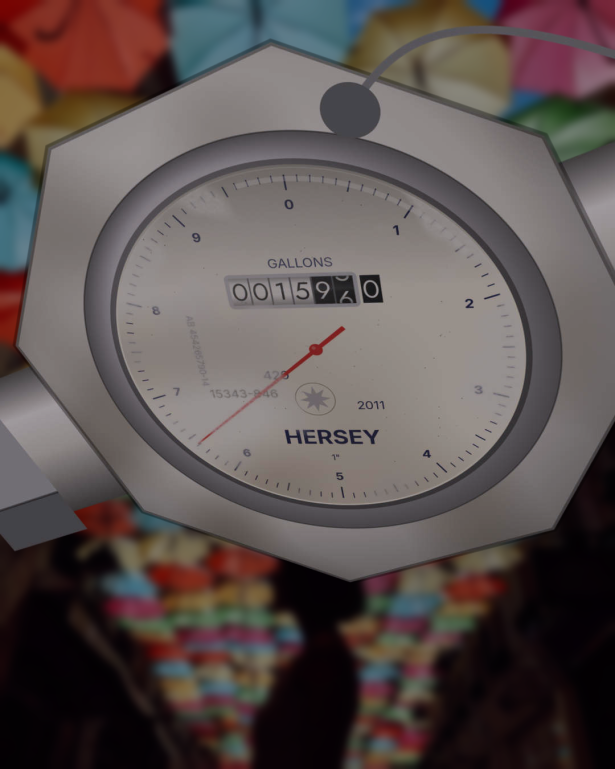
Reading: **15956.4** gal
